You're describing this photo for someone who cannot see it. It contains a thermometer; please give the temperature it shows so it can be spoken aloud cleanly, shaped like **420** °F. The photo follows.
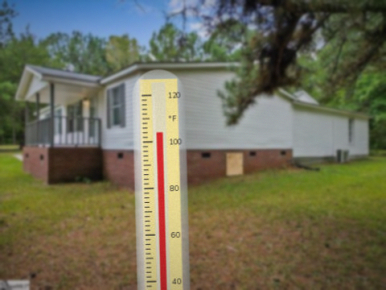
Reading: **104** °F
